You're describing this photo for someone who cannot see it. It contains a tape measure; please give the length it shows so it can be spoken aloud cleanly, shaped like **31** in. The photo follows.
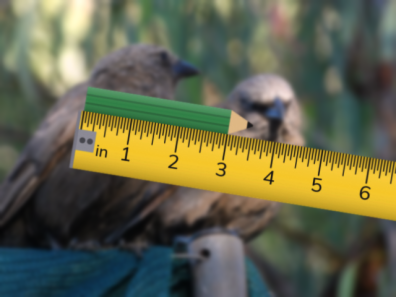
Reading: **3.5** in
